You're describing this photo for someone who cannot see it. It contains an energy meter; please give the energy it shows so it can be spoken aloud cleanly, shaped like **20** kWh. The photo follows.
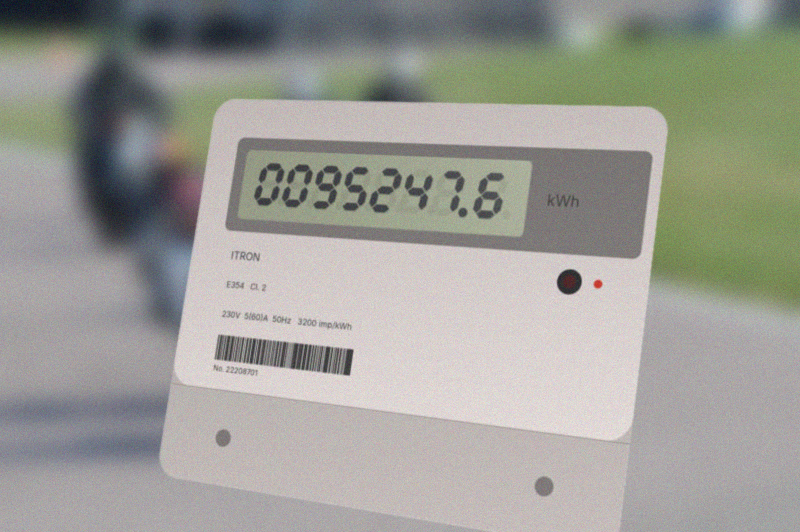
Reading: **95247.6** kWh
